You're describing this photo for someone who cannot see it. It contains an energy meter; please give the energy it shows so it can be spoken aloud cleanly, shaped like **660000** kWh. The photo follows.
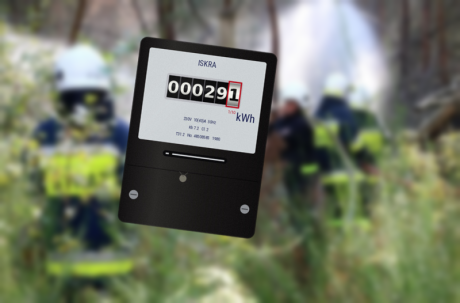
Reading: **29.1** kWh
